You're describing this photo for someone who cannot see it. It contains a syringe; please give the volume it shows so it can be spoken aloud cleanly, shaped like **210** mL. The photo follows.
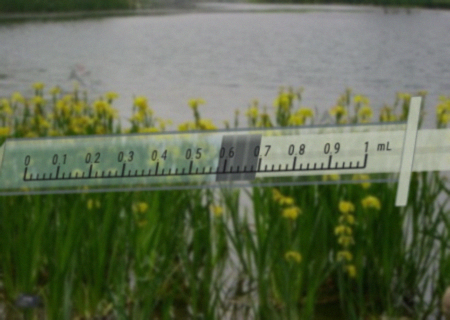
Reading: **0.58** mL
